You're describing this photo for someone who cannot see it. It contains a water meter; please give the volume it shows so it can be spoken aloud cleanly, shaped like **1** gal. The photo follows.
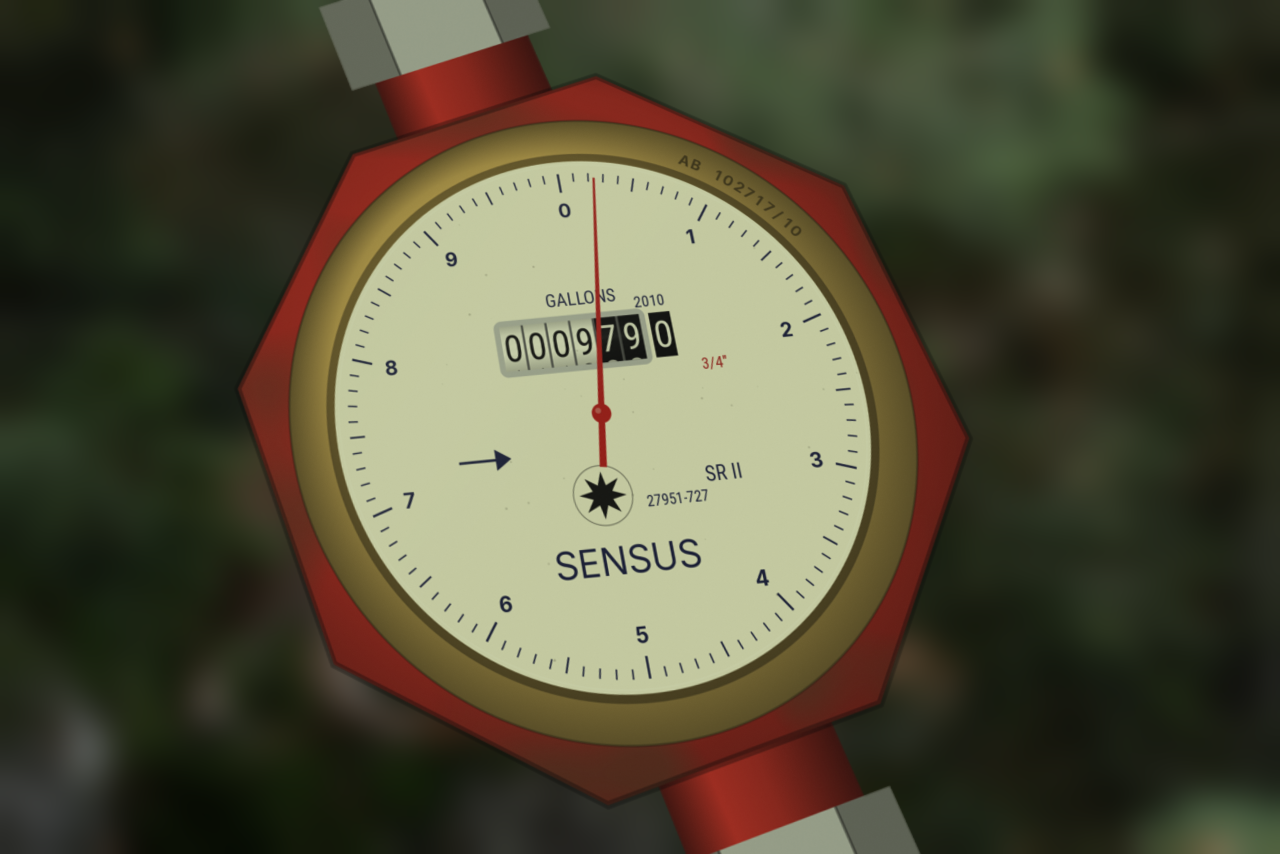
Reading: **9790.2** gal
